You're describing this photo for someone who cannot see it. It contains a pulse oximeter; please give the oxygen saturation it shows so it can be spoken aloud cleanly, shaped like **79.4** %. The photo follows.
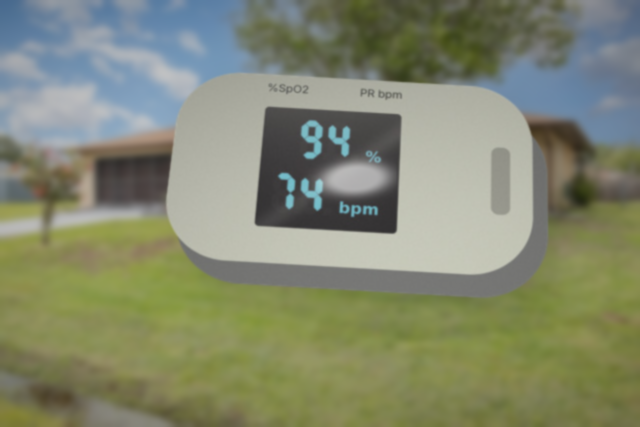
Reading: **94** %
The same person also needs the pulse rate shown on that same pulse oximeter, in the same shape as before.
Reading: **74** bpm
